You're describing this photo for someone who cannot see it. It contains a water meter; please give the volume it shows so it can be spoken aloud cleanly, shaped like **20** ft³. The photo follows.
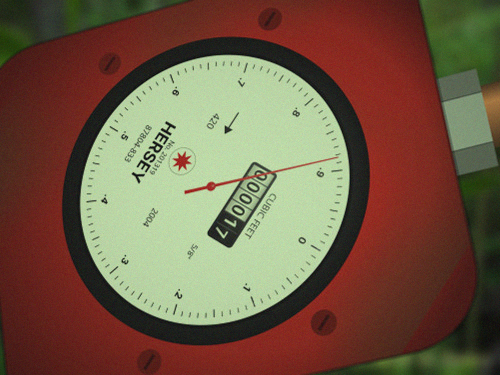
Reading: **16.88** ft³
